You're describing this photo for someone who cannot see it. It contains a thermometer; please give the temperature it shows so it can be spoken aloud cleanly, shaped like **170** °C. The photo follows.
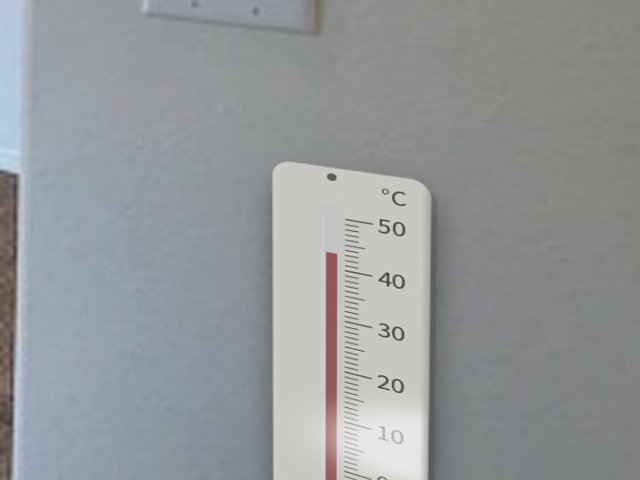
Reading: **43** °C
